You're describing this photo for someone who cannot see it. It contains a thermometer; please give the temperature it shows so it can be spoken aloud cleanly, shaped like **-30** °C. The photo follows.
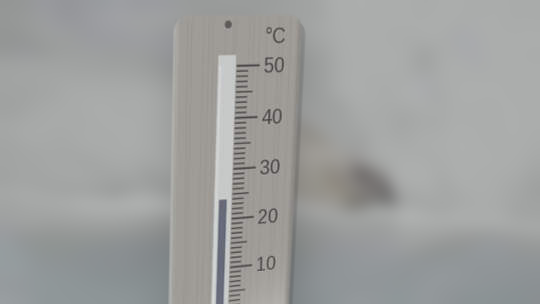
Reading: **24** °C
